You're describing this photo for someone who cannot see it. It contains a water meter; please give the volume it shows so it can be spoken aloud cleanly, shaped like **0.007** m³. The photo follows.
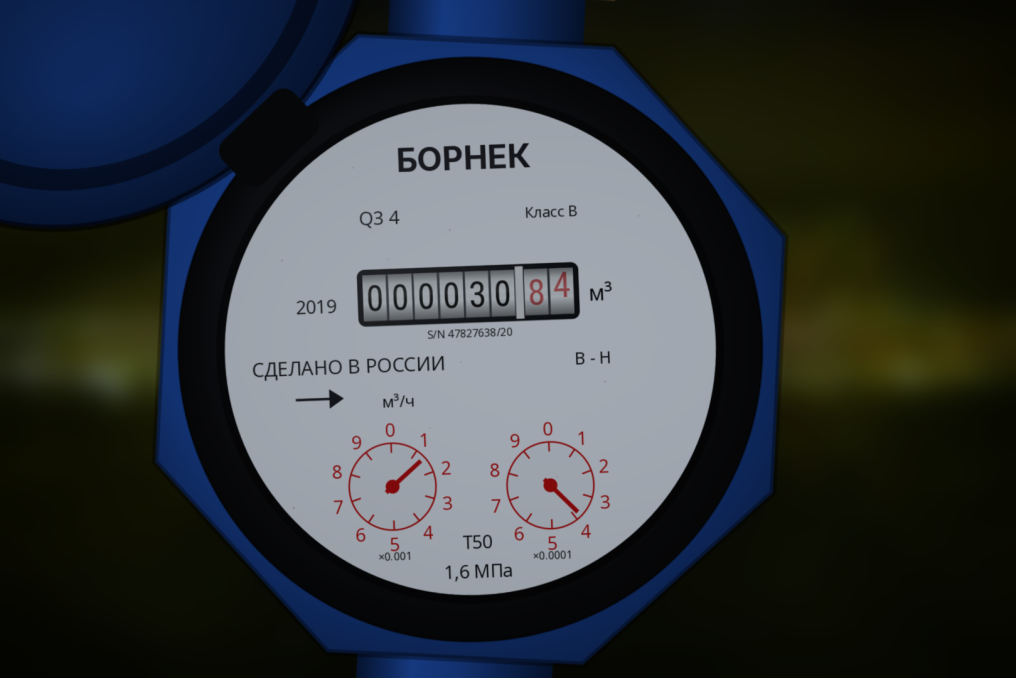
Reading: **30.8413** m³
